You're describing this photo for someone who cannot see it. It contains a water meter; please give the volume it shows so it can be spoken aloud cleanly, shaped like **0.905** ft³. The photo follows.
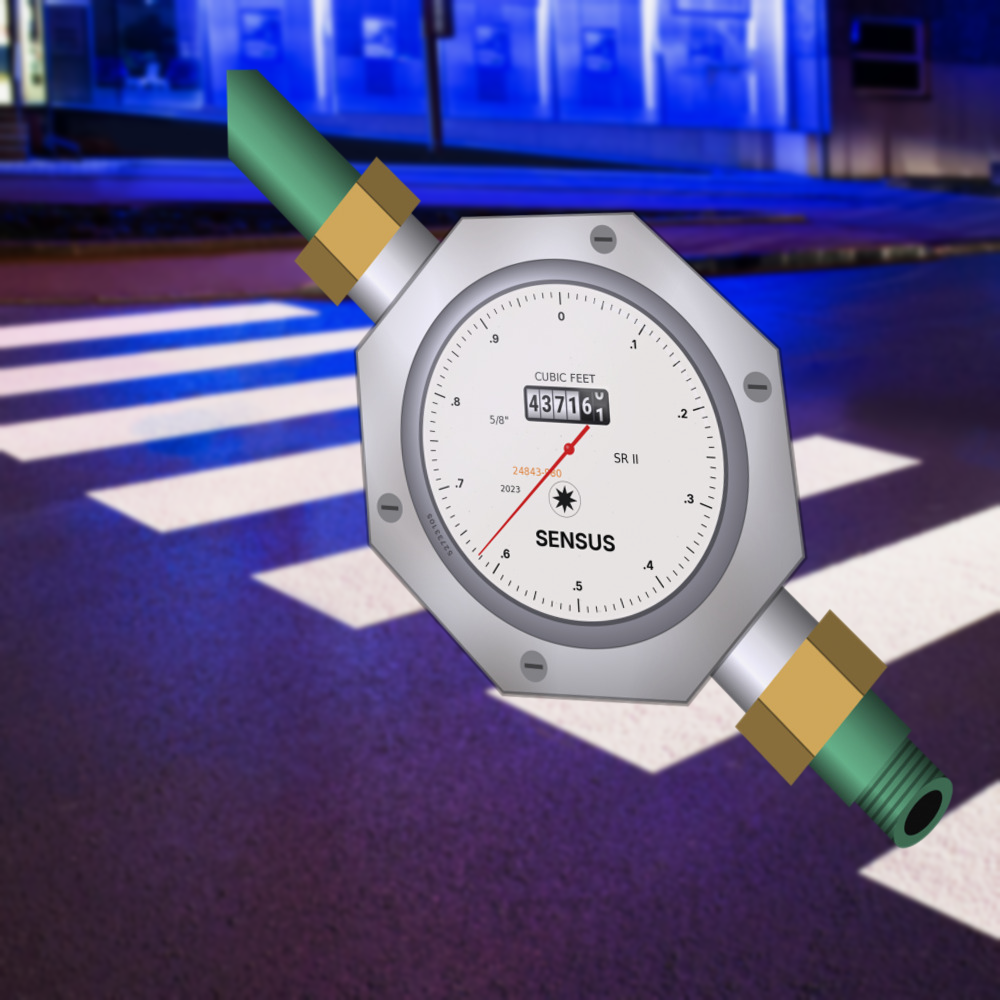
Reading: **437160.62** ft³
